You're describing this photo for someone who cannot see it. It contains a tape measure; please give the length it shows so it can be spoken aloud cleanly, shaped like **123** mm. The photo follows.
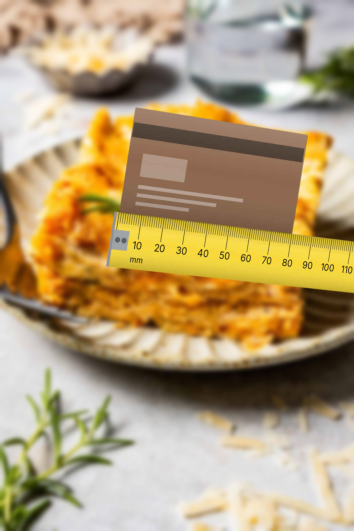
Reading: **80** mm
